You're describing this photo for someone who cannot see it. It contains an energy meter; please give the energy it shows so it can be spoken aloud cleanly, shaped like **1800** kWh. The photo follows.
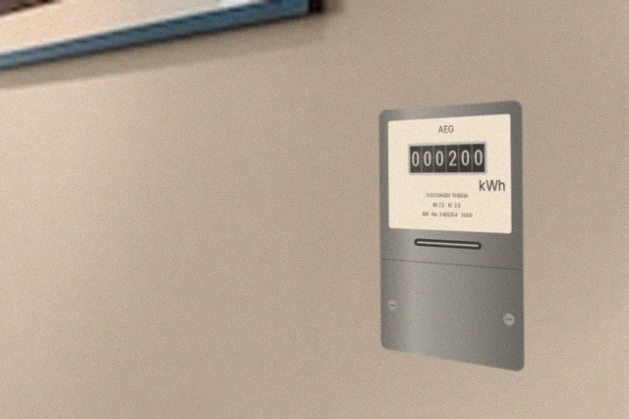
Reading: **200** kWh
